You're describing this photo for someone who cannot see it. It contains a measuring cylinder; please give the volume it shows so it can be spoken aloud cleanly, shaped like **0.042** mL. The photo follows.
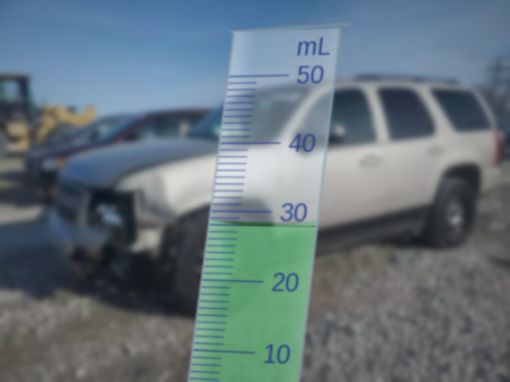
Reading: **28** mL
